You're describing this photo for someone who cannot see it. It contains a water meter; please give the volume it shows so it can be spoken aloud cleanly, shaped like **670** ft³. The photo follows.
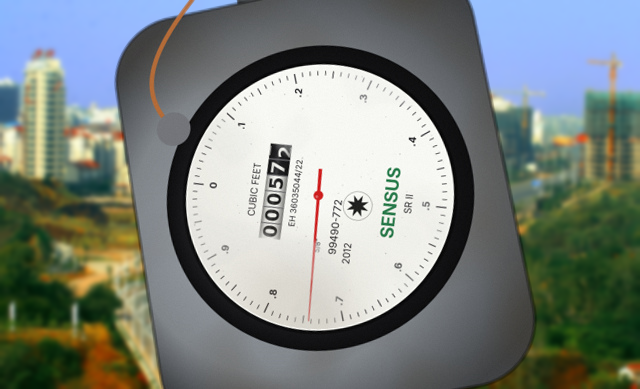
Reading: **571.74** ft³
